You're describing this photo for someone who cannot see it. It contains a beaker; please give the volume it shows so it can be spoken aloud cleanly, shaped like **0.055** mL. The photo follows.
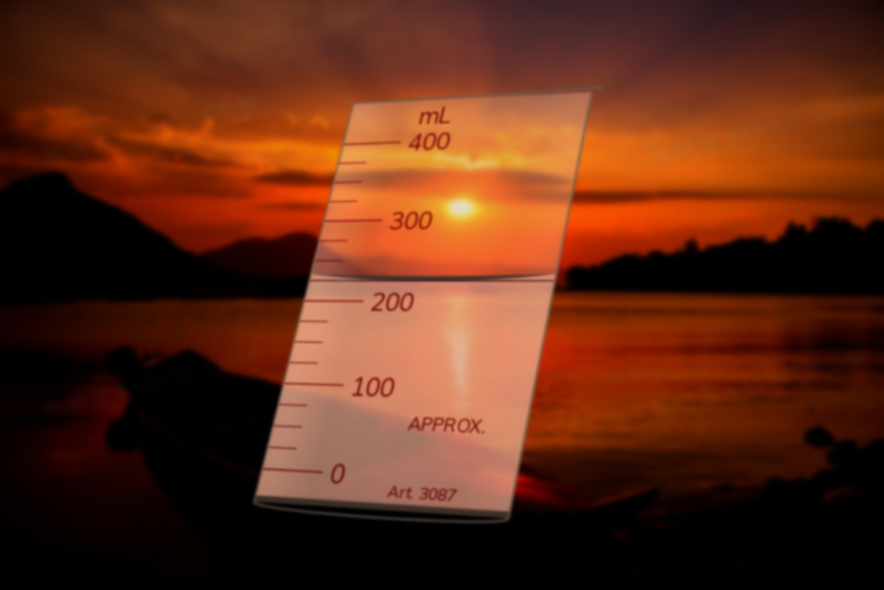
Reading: **225** mL
